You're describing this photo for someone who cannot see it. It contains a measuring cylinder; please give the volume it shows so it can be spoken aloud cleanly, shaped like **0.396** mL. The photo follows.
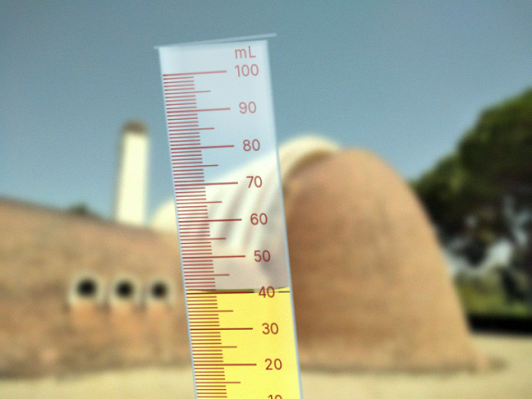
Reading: **40** mL
